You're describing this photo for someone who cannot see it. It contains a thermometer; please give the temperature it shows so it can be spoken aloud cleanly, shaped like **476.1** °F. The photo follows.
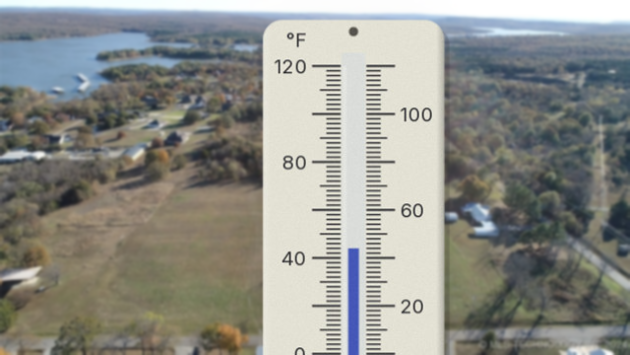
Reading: **44** °F
